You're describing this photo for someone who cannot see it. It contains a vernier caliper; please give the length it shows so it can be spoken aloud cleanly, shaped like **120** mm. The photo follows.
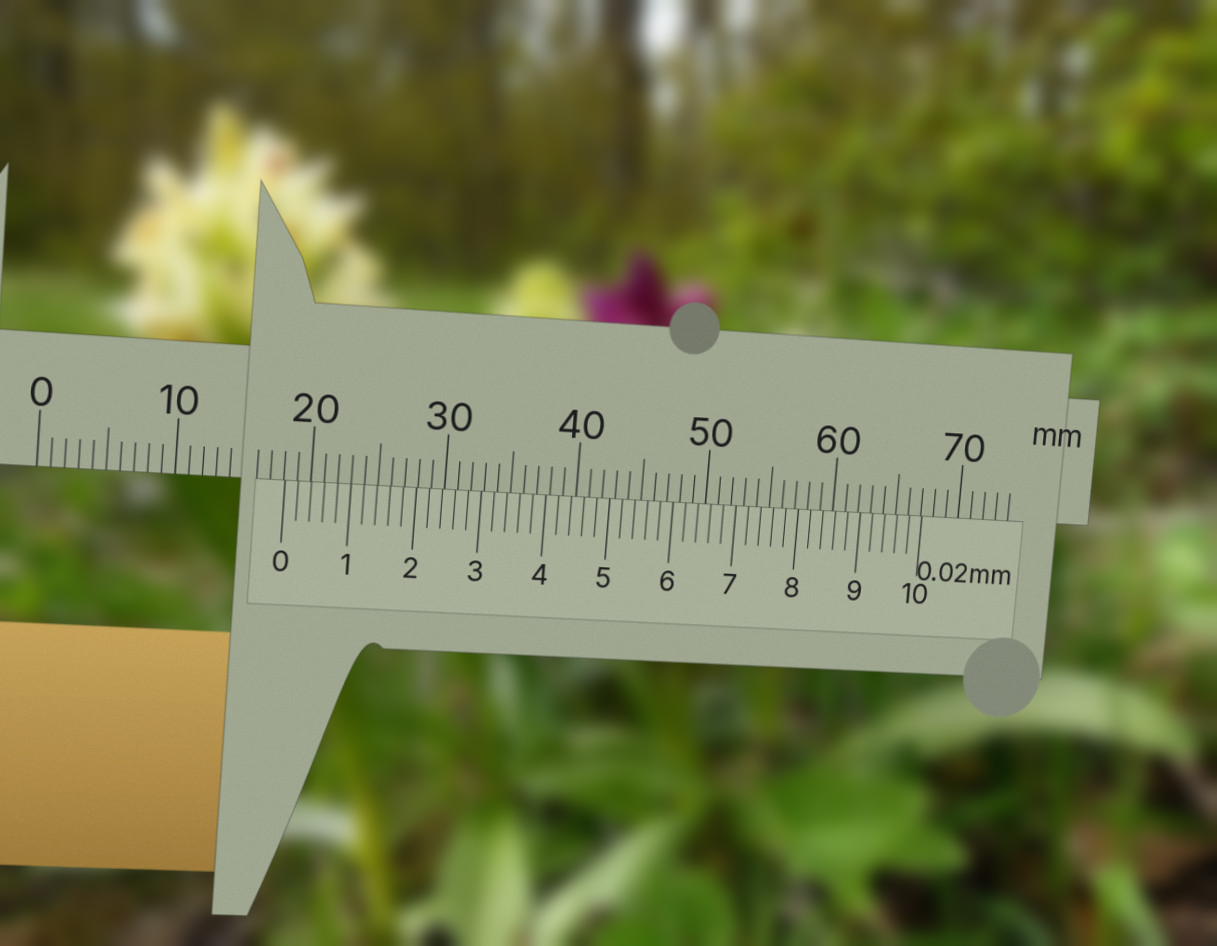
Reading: **18.1** mm
